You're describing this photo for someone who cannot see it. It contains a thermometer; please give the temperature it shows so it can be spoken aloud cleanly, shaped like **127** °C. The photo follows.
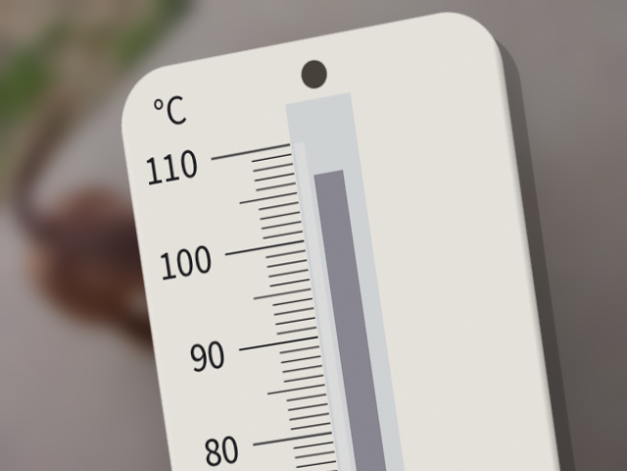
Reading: **106.5** °C
